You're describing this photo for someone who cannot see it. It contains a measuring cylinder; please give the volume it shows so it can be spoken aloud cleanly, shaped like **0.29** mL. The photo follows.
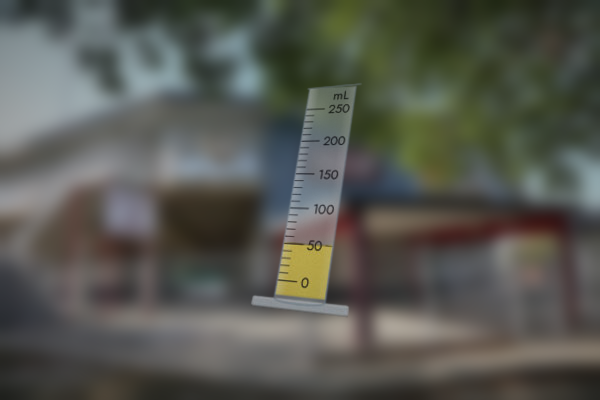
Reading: **50** mL
